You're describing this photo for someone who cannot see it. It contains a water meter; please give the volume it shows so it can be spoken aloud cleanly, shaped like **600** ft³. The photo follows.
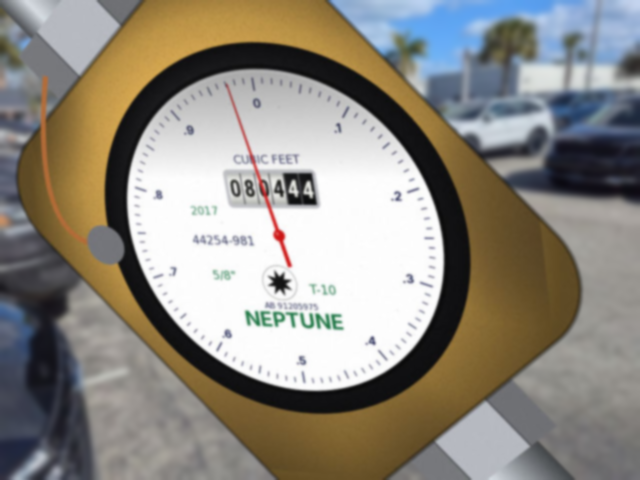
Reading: **80443.97** ft³
